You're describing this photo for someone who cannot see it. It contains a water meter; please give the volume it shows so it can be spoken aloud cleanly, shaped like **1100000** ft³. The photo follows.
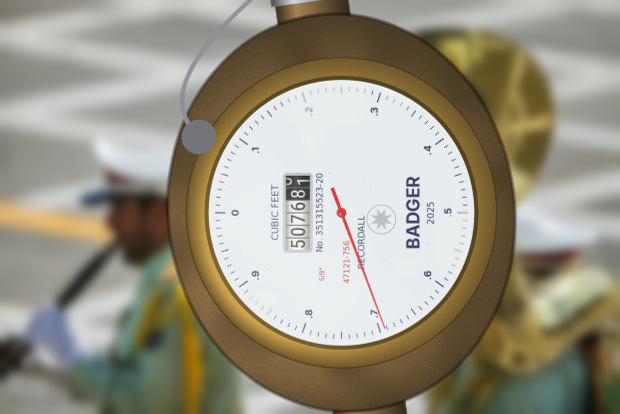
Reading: **507680.69** ft³
